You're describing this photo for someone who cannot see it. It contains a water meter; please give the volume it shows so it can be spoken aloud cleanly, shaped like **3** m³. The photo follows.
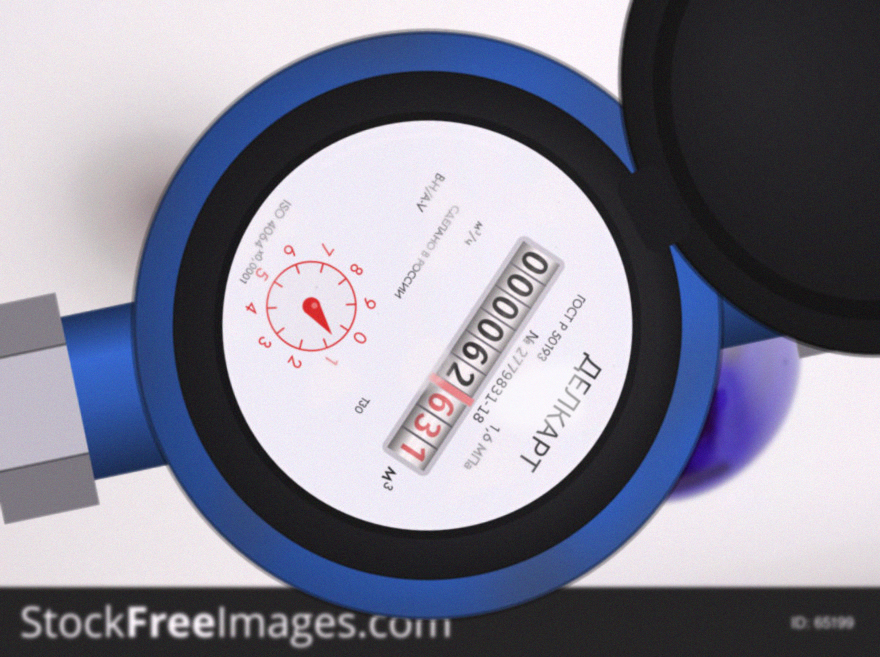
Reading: **62.6310** m³
